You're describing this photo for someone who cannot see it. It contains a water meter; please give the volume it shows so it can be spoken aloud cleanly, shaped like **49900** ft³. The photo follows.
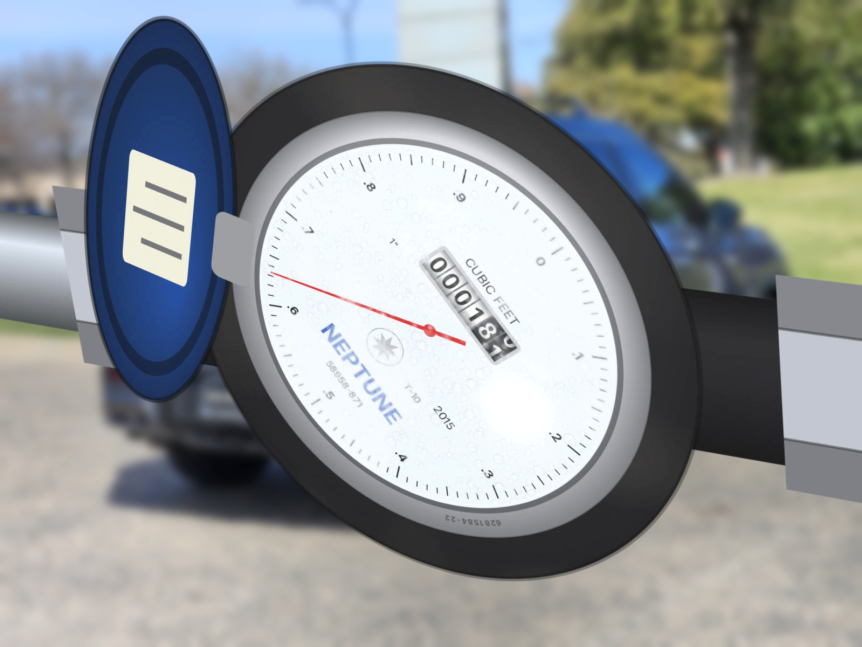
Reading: **180.63** ft³
